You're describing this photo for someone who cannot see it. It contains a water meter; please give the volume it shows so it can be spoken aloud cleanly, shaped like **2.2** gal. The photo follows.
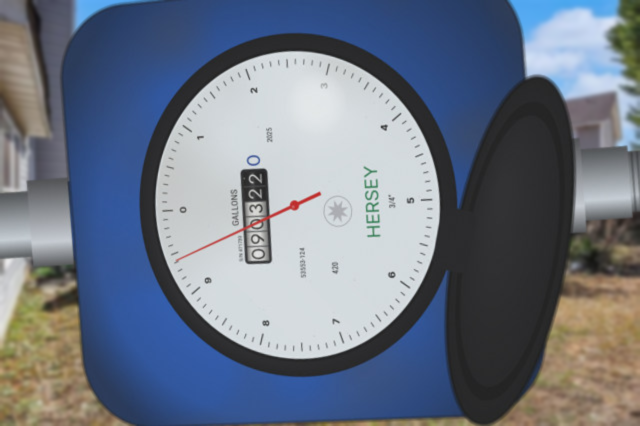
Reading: **903219.4** gal
